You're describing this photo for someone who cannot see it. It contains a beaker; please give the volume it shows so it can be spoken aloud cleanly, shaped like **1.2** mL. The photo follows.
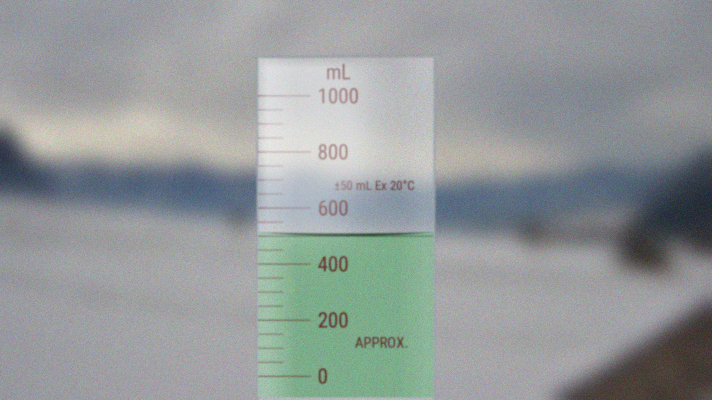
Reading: **500** mL
